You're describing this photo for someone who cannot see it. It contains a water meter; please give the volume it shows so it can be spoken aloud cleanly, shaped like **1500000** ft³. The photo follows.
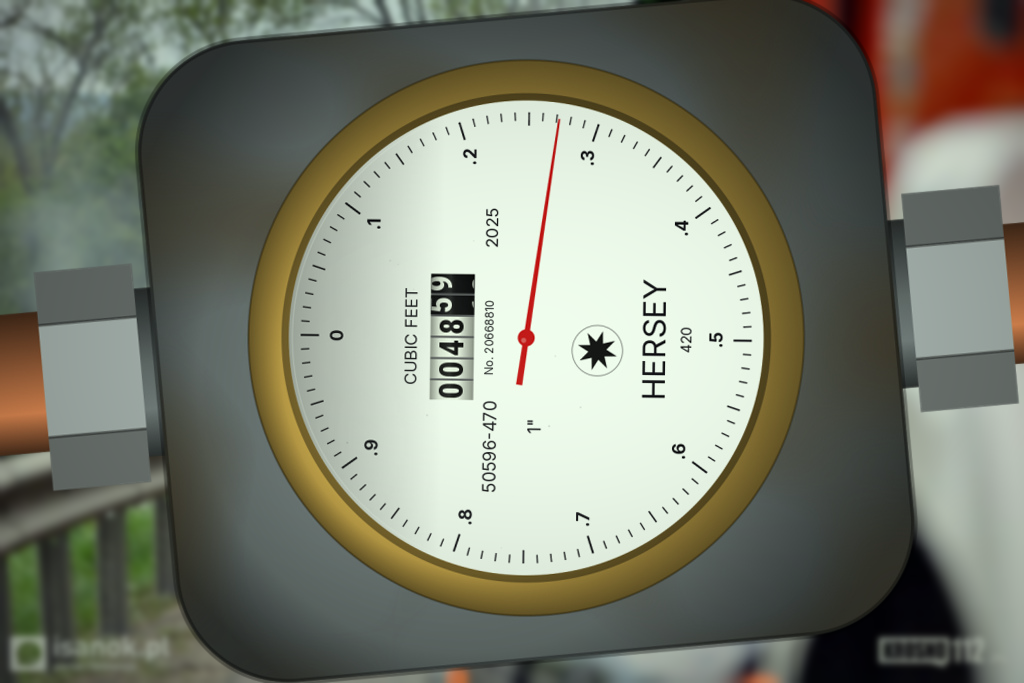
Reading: **4859.27** ft³
